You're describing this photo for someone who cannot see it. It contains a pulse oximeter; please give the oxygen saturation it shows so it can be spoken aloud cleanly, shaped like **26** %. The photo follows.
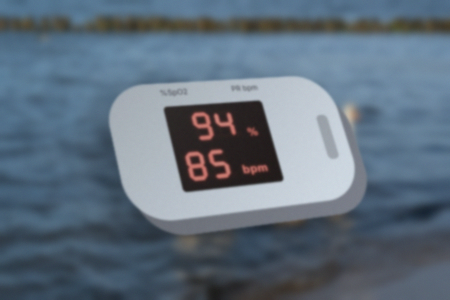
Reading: **94** %
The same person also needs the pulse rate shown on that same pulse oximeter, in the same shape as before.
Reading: **85** bpm
